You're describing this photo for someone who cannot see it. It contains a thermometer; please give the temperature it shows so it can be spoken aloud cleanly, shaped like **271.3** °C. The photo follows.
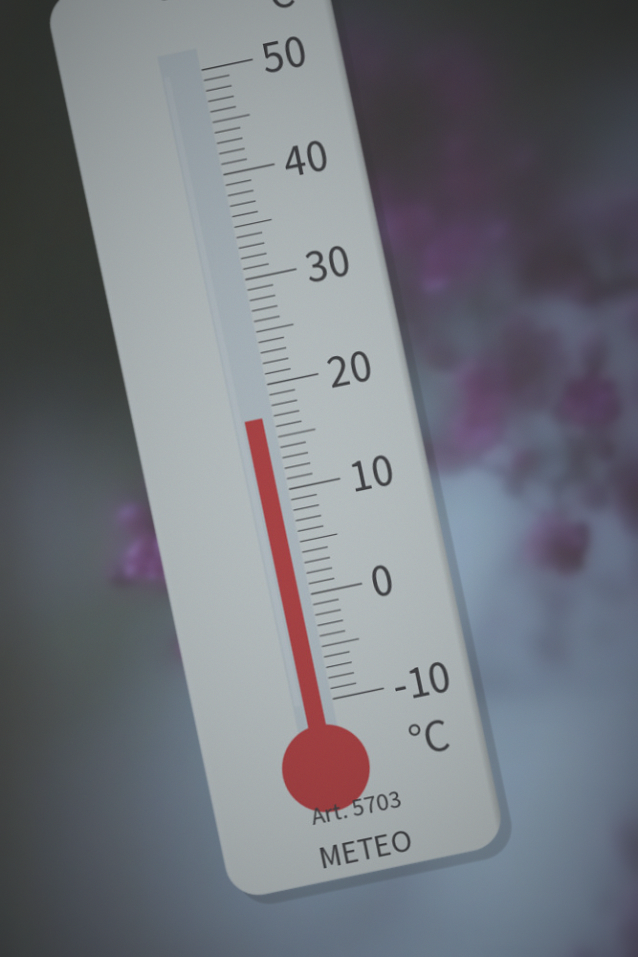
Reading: **17** °C
